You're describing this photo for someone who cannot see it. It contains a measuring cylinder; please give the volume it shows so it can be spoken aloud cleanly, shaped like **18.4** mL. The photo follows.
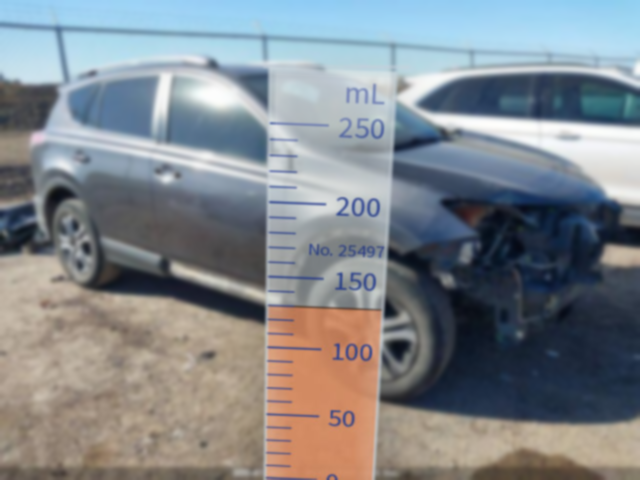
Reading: **130** mL
